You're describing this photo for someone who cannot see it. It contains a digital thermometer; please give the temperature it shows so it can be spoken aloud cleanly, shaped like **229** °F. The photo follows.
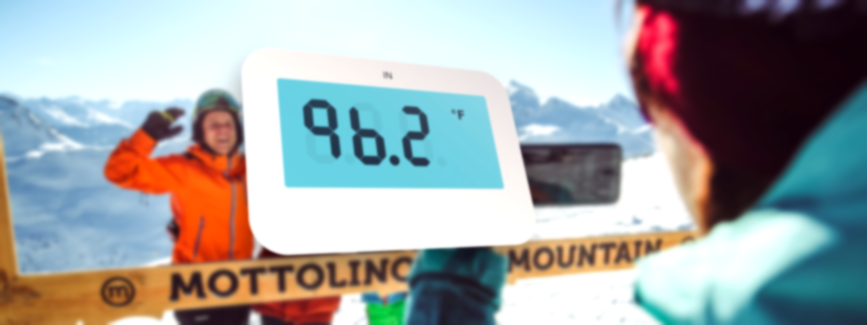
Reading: **96.2** °F
